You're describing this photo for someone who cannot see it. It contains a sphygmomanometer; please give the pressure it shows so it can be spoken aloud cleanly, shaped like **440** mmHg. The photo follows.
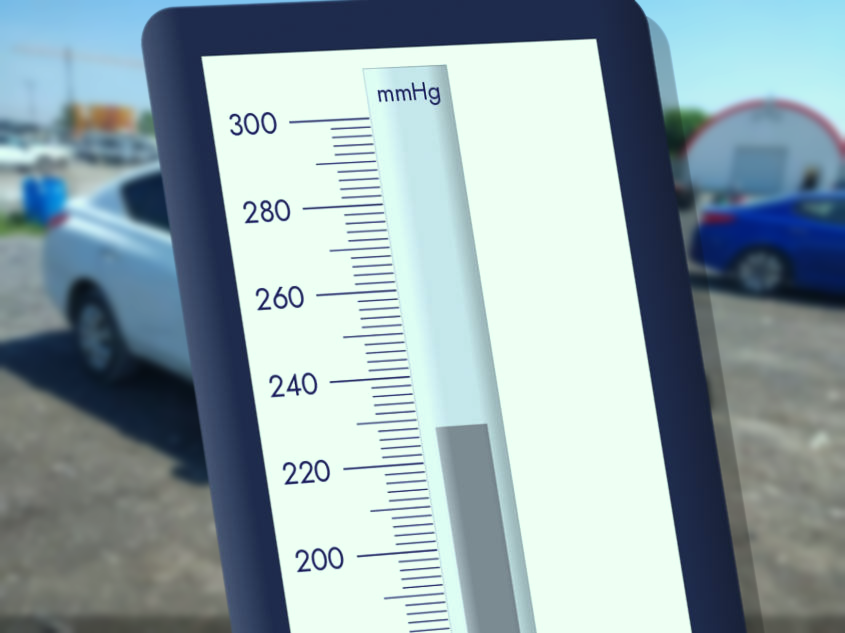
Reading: **228** mmHg
